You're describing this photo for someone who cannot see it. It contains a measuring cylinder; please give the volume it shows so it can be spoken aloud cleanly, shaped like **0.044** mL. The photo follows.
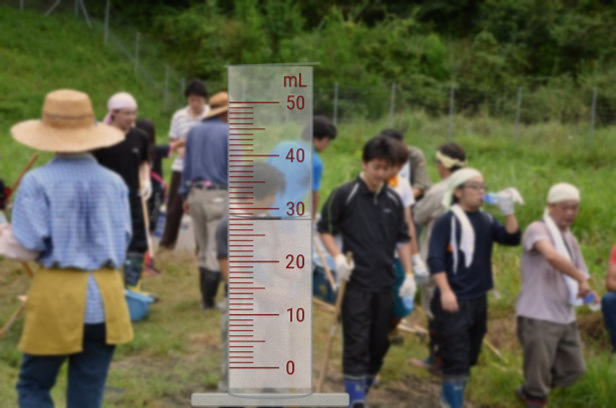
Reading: **28** mL
